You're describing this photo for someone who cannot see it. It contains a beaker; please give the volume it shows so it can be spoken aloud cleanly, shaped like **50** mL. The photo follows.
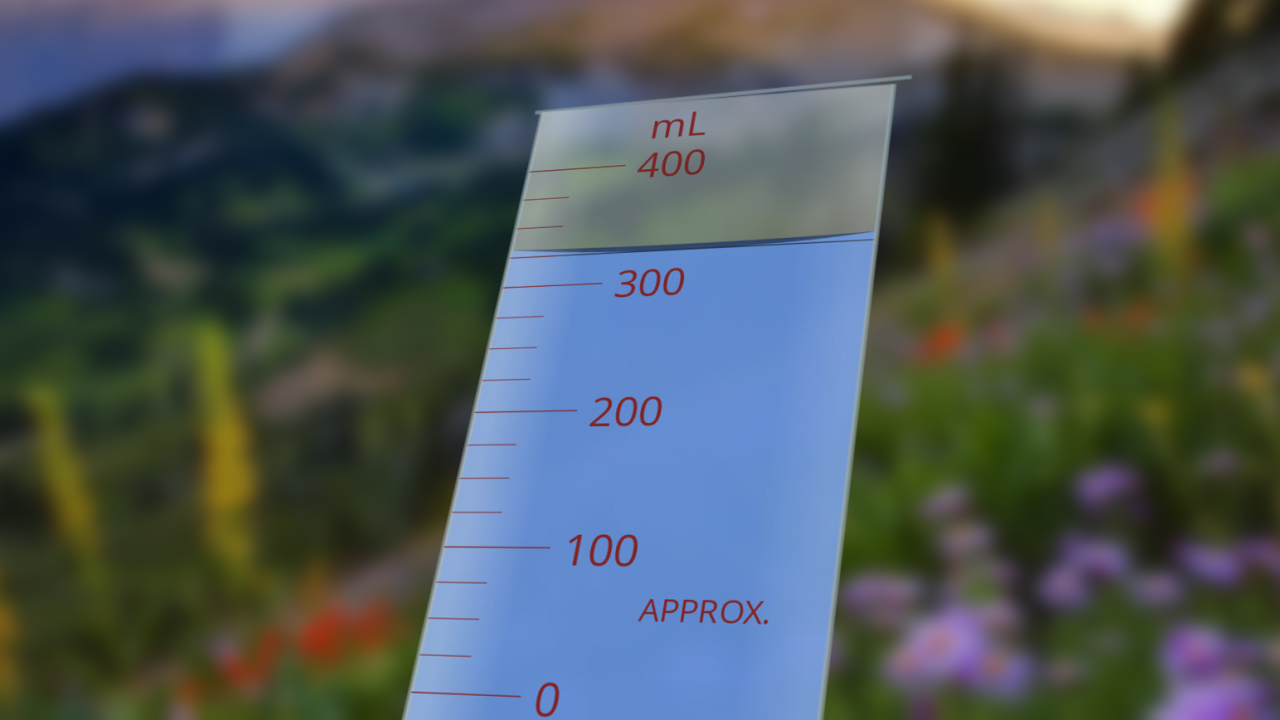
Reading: **325** mL
